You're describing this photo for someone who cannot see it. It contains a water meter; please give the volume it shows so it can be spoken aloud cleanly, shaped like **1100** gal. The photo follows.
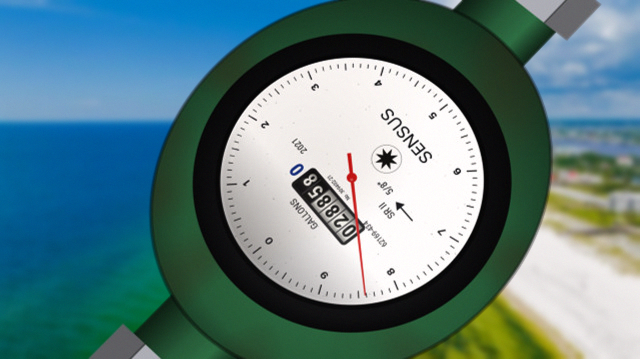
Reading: **288578.4** gal
